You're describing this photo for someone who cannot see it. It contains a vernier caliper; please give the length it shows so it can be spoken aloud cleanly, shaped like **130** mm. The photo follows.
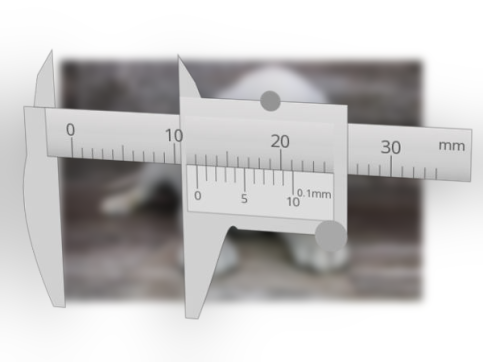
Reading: **12.1** mm
